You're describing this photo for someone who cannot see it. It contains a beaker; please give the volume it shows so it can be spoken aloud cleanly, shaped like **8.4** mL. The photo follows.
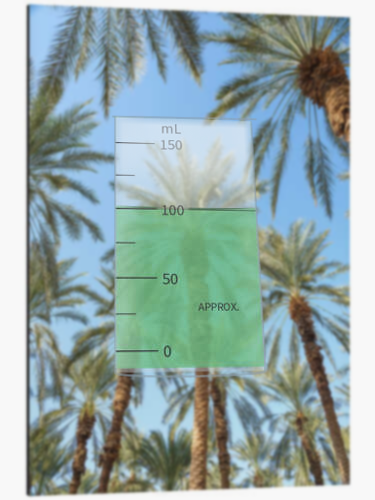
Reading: **100** mL
